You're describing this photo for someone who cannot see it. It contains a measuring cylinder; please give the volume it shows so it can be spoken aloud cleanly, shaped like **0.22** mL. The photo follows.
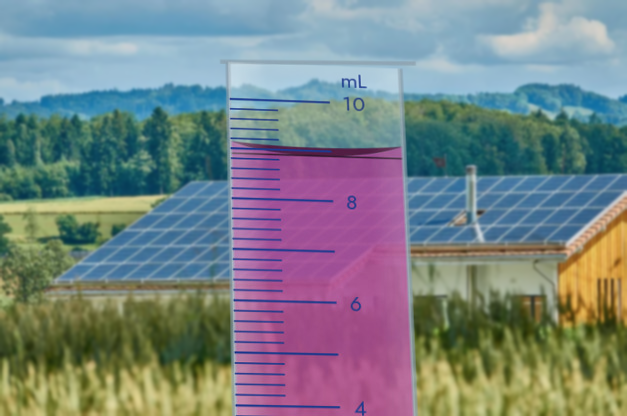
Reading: **8.9** mL
